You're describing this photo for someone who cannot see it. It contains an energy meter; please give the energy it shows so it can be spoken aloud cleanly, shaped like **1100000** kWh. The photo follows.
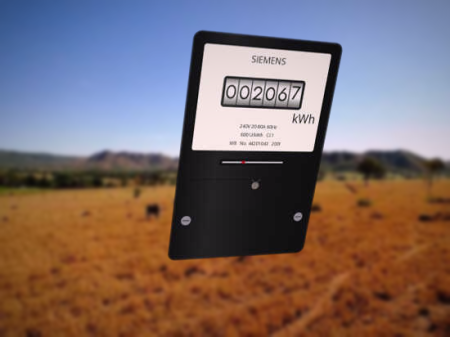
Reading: **2067** kWh
